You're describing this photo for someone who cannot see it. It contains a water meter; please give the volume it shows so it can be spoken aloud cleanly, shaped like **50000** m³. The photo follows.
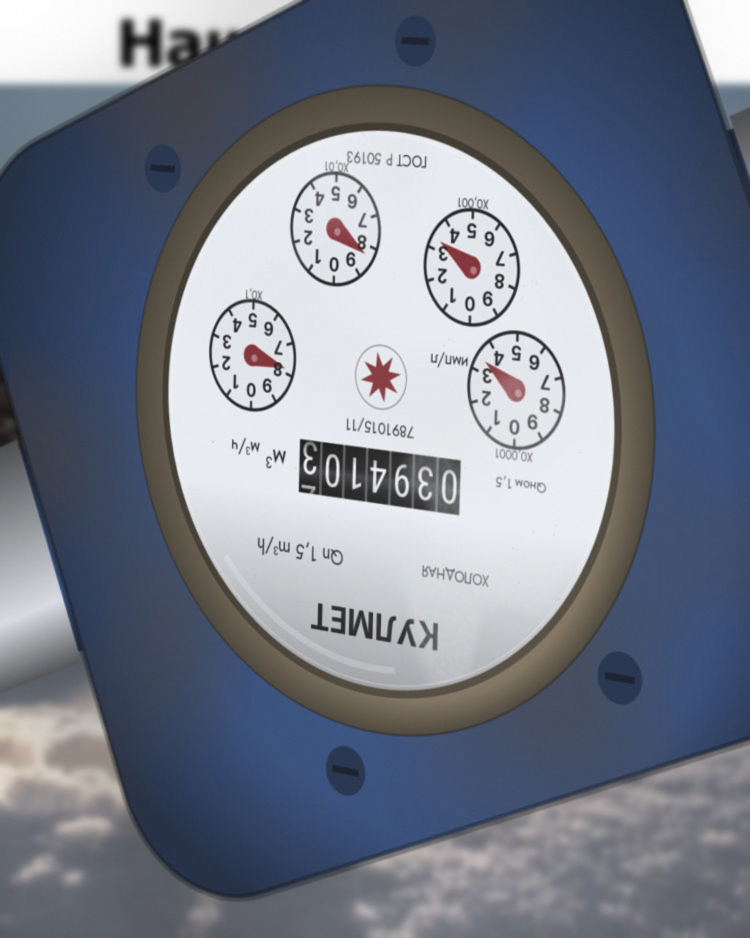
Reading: **394102.7833** m³
